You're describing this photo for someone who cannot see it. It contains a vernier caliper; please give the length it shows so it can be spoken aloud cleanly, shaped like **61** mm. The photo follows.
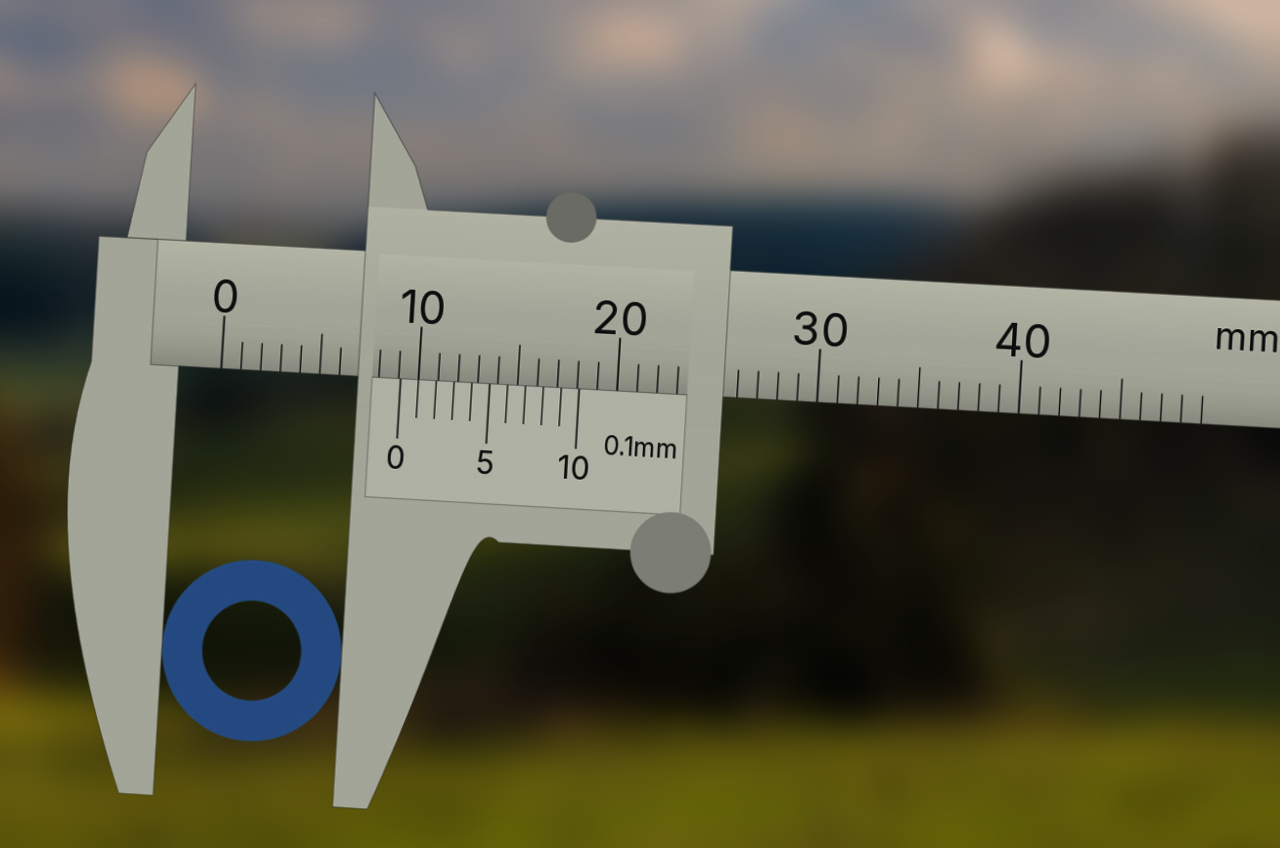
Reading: **9.1** mm
